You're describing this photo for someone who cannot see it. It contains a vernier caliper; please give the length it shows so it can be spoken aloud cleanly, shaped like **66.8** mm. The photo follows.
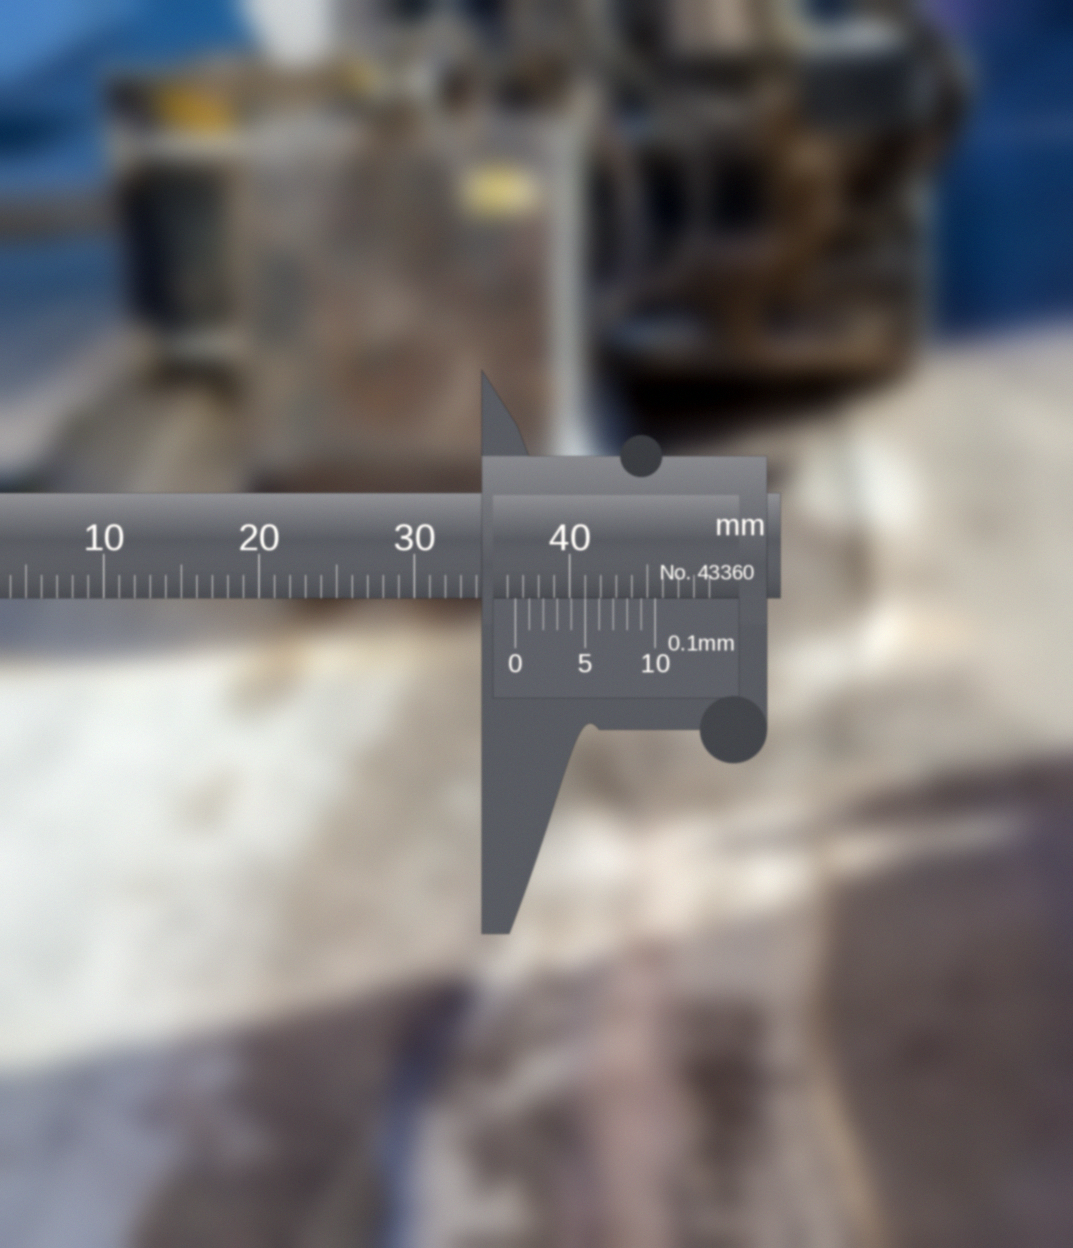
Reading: **36.5** mm
